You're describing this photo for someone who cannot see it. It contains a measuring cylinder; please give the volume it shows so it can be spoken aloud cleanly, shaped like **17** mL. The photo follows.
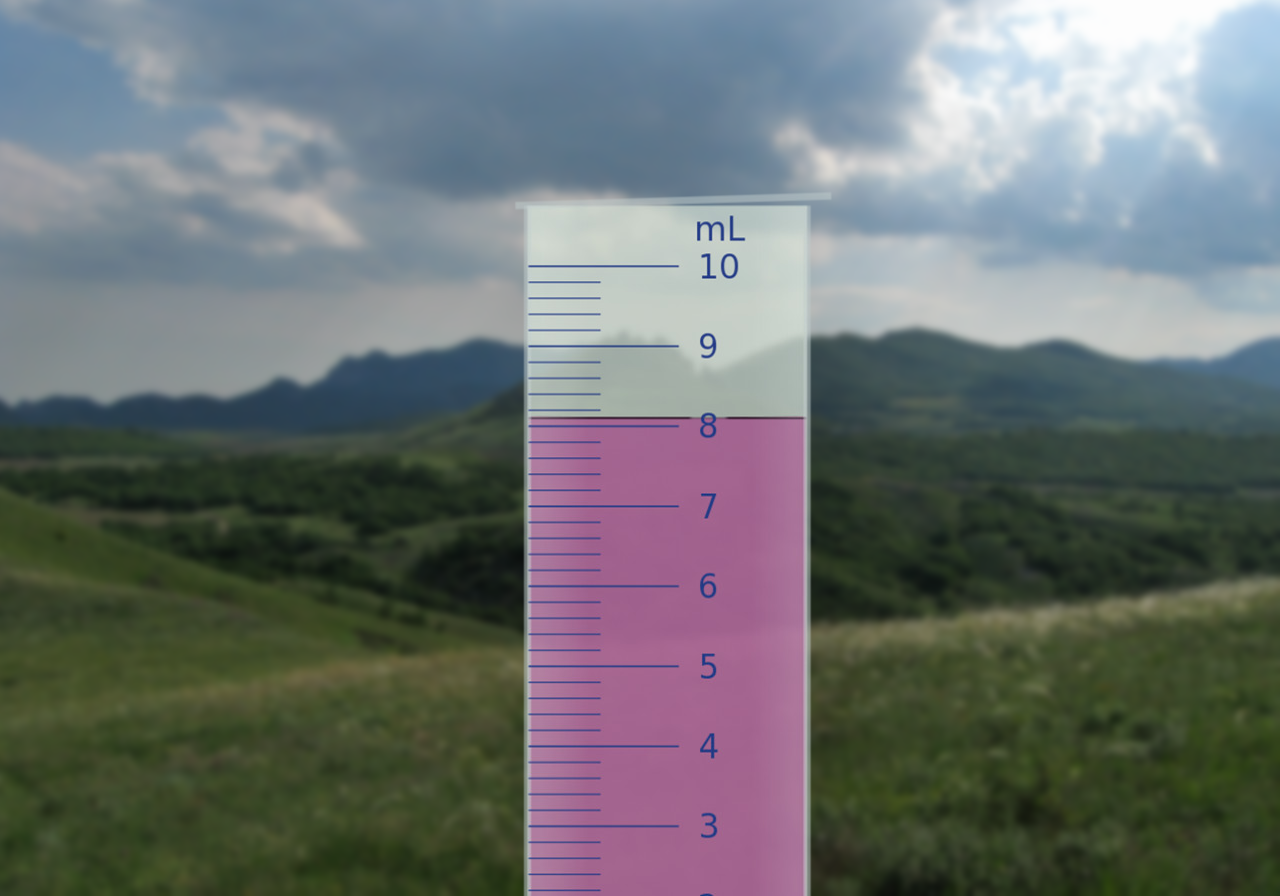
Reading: **8.1** mL
